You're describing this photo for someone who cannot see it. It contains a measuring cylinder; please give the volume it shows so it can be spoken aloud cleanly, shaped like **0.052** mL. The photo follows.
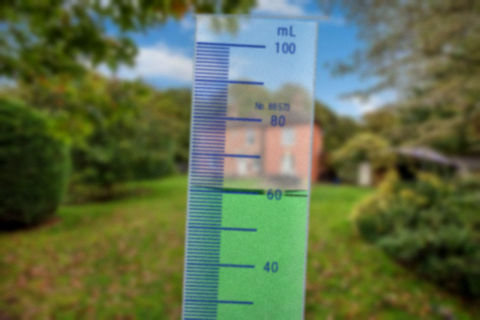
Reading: **60** mL
